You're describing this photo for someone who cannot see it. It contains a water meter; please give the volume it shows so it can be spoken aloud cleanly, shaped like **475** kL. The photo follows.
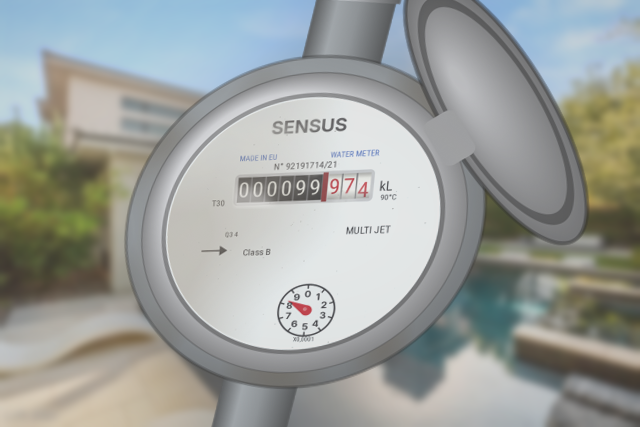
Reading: **99.9738** kL
